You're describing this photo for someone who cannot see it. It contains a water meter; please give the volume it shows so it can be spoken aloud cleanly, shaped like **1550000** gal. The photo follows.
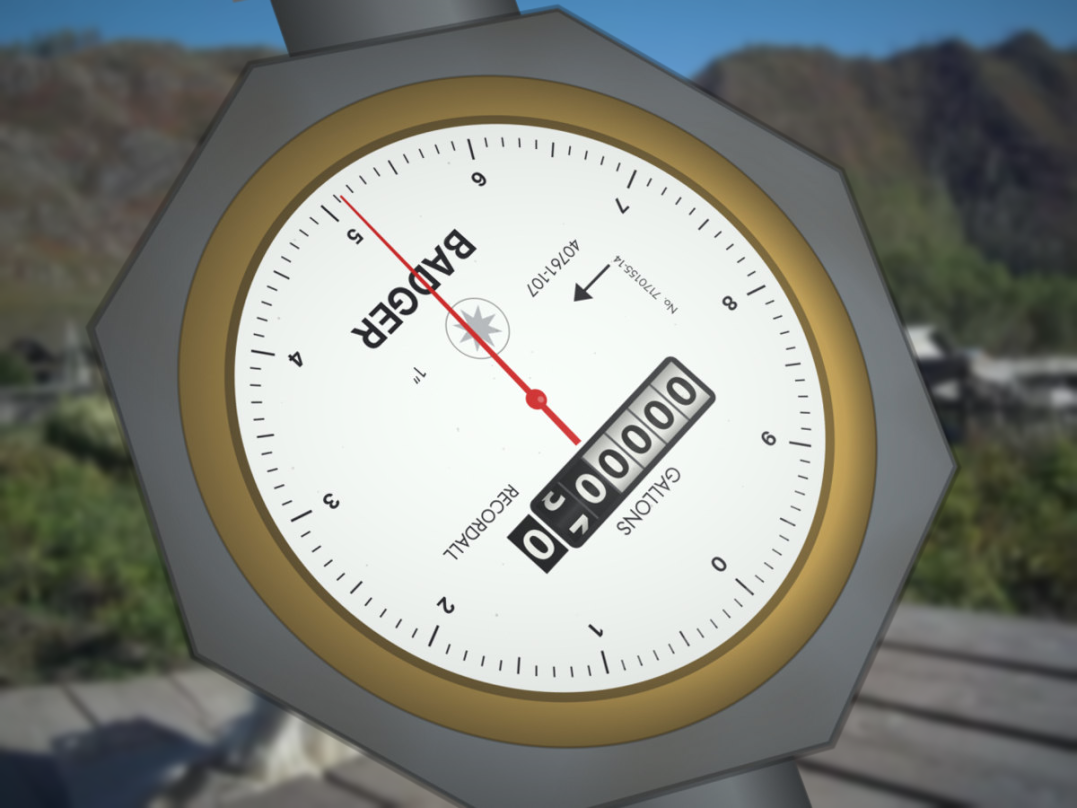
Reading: **25.1** gal
